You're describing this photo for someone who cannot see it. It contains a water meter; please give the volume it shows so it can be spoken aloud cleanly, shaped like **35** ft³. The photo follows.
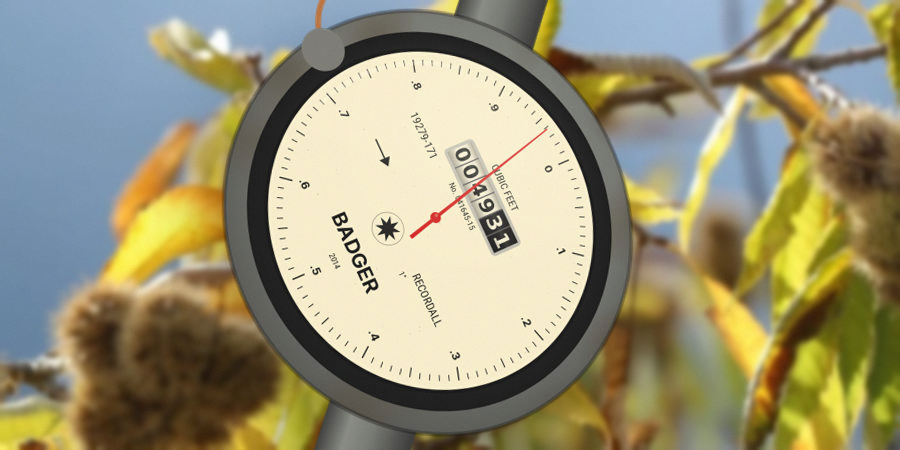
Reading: **4930.96** ft³
